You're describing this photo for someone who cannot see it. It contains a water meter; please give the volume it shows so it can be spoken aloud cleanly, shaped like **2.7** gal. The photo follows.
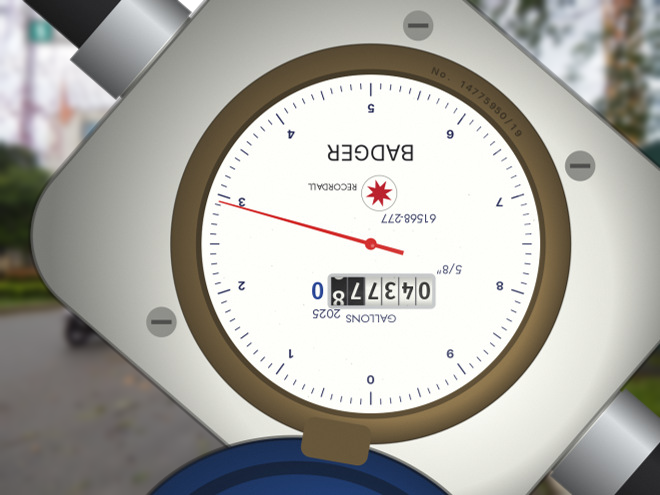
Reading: **437782.9** gal
